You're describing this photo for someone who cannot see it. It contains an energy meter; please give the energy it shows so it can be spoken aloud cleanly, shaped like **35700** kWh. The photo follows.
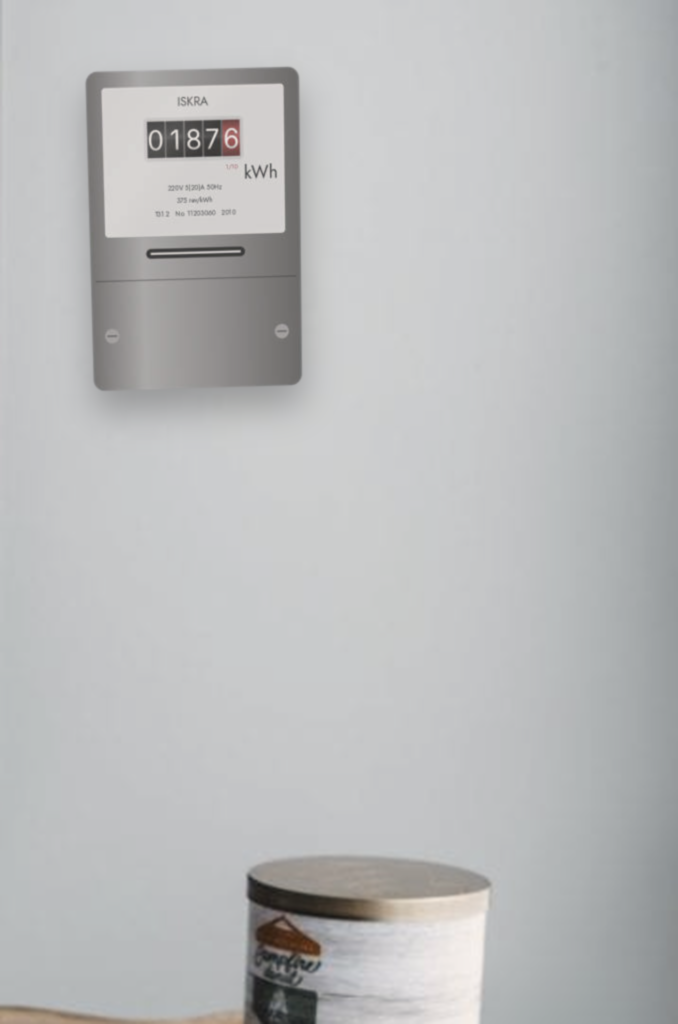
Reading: **187.6** kWh
